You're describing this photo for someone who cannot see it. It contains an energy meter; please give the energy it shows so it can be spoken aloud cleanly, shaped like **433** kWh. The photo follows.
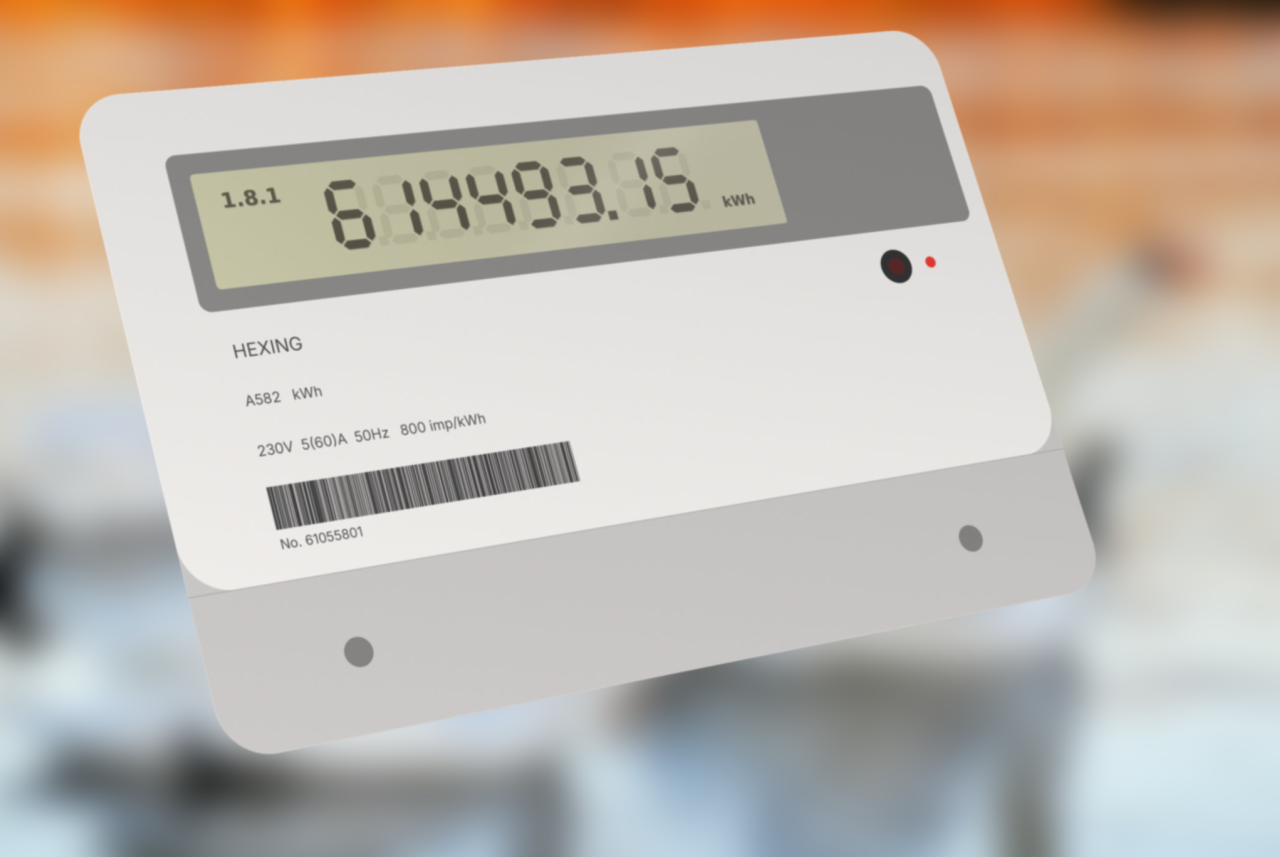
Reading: **614493.15** kWh
